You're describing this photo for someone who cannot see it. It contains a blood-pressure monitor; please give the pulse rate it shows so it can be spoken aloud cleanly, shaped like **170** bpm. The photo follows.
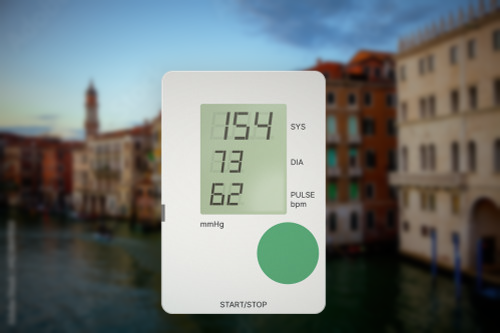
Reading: **62** bpm
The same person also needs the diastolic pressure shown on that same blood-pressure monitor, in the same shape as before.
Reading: **73** mmHg
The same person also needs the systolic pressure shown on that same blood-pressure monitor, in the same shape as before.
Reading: **154** mmHg
